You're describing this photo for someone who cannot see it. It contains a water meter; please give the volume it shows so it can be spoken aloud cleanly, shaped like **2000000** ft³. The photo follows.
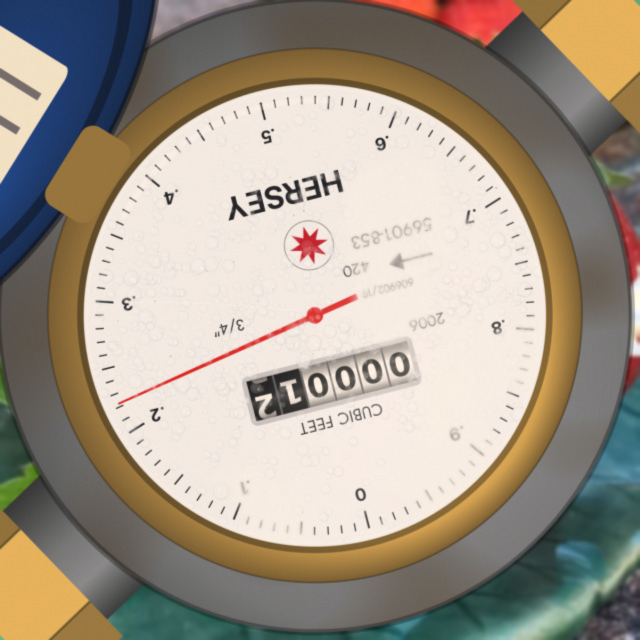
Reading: **12.22** ft³
